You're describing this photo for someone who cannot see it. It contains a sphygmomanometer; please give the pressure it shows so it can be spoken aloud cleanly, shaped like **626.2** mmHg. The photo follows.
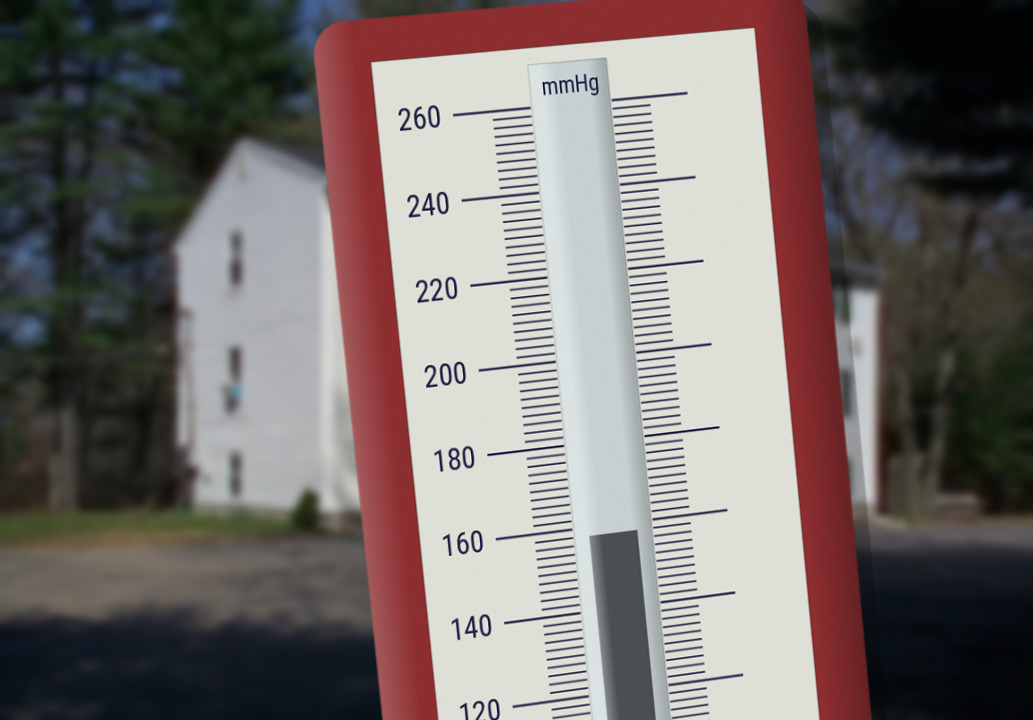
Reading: **158** mmHg
